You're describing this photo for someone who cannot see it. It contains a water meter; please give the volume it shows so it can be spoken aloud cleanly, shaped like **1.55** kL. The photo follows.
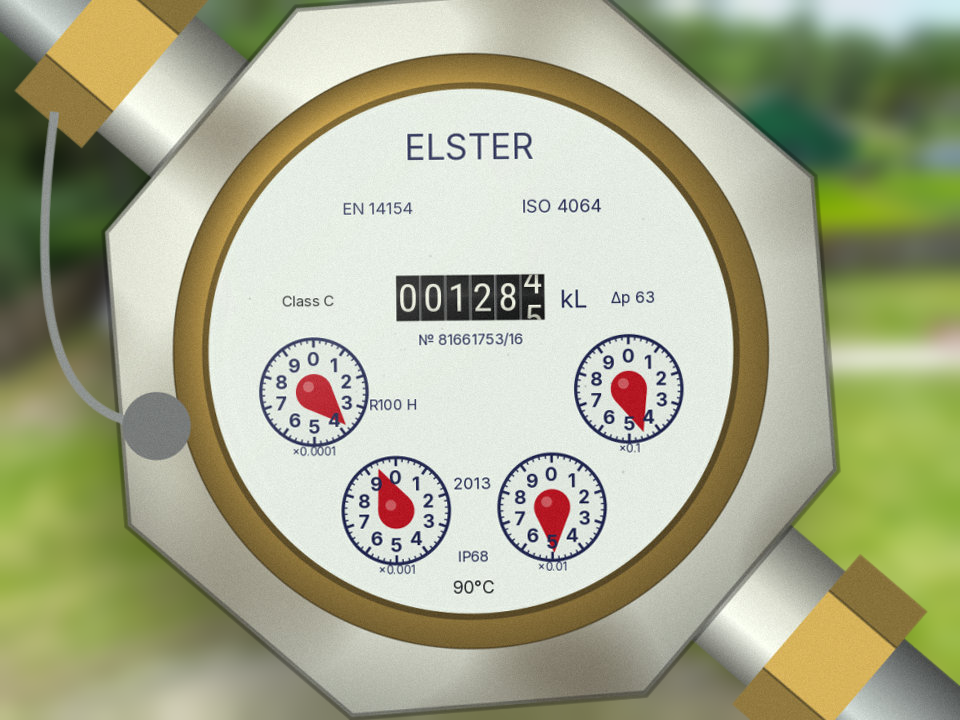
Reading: **1284.4493** kL
